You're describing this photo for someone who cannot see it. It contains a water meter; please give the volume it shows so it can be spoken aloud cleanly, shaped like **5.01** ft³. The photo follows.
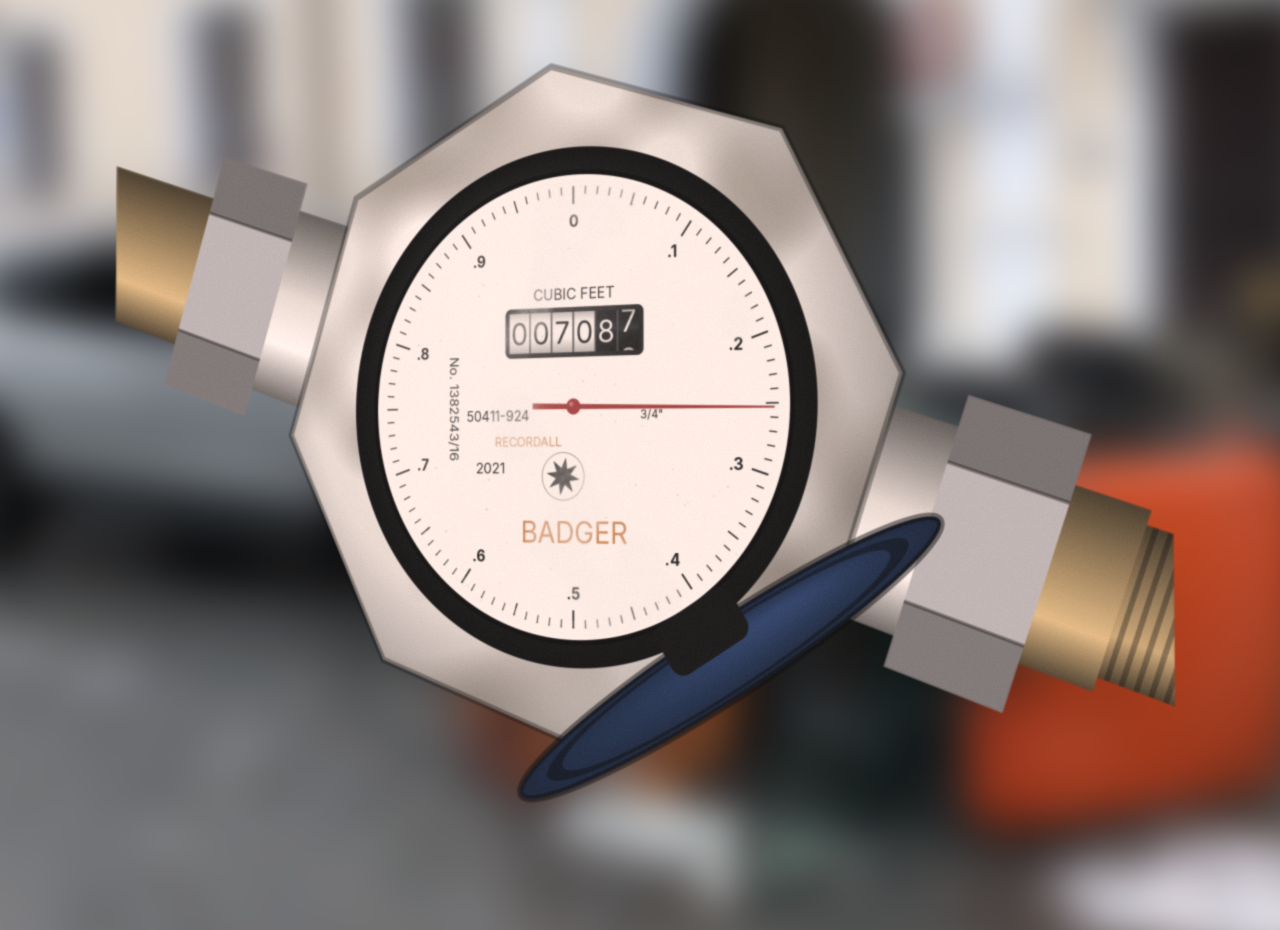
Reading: **7087.25** ft³
